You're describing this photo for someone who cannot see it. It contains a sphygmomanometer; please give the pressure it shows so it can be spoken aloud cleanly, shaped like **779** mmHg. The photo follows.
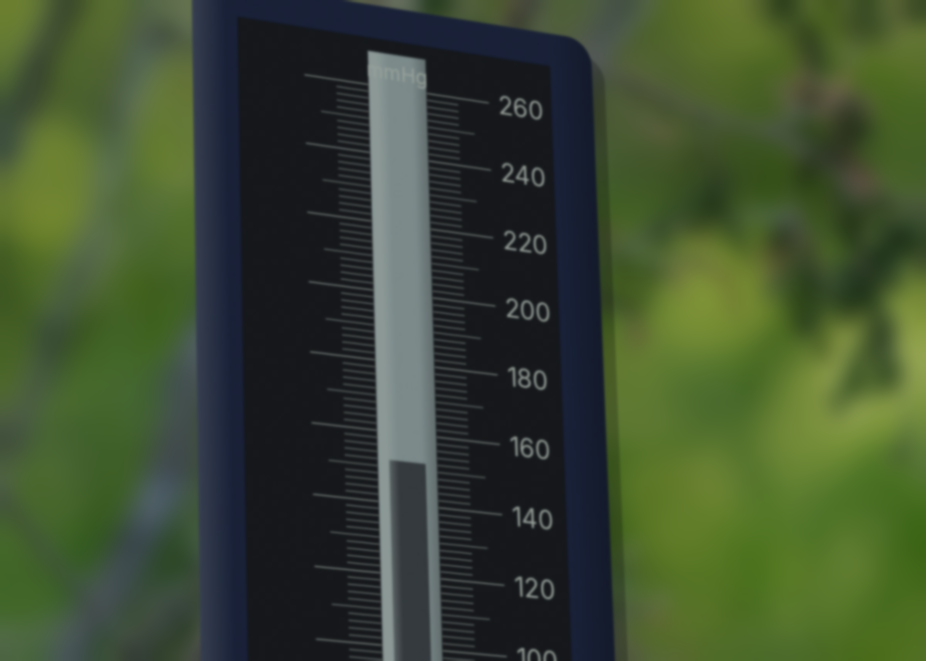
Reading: **152** mmHg
